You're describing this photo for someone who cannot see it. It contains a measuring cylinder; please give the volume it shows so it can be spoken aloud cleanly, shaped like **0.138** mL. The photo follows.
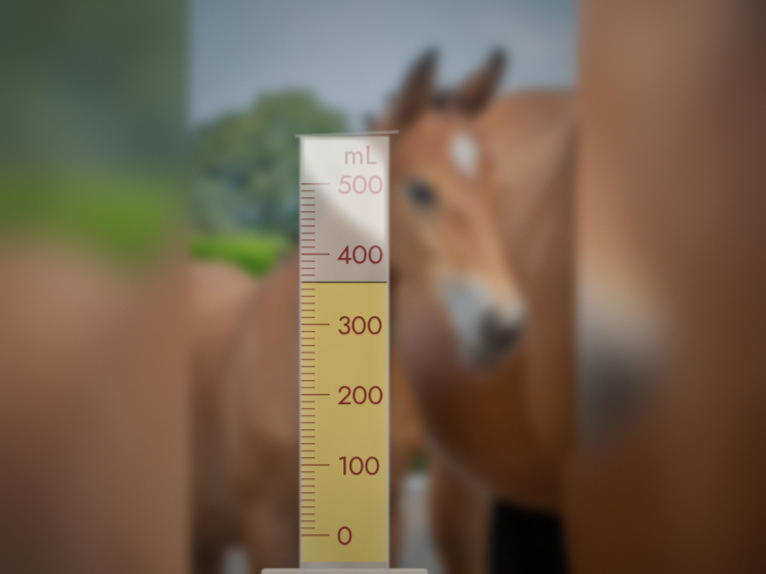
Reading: **360** mL
